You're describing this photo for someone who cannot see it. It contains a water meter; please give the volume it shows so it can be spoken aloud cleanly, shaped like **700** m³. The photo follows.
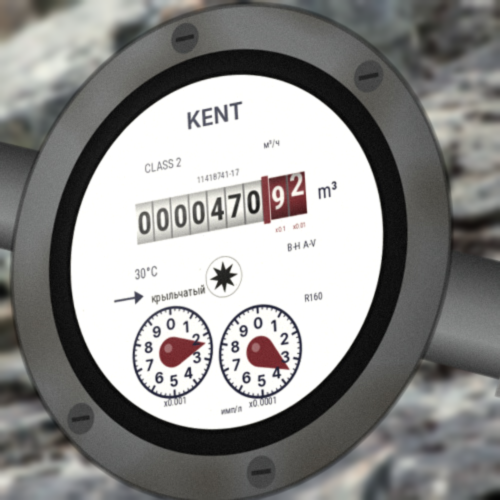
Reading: **470.9223** m³
